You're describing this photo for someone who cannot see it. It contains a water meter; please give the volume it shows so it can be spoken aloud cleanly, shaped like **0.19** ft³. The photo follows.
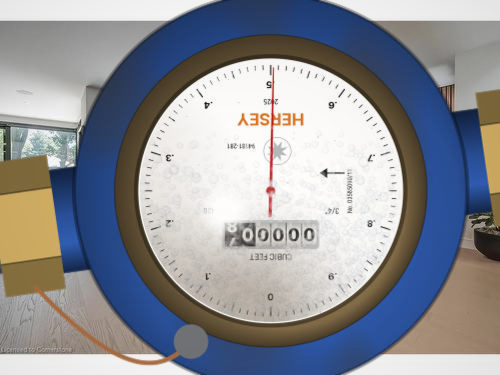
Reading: **7.50** ft³
